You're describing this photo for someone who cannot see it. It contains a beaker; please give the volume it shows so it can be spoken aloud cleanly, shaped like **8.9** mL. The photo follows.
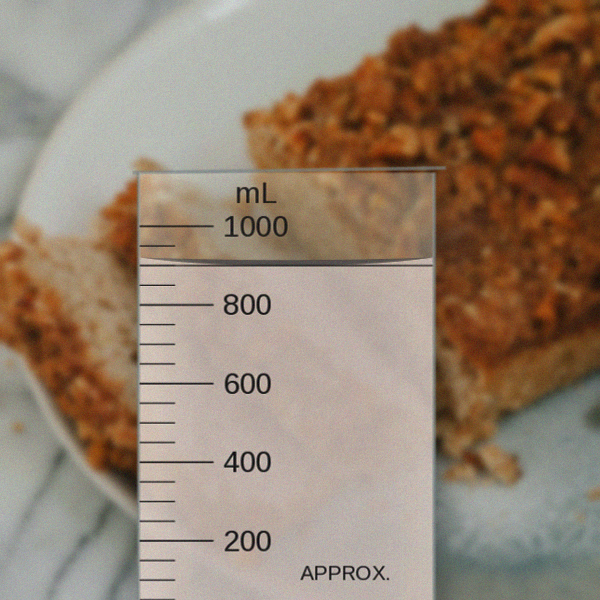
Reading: **900** mL
